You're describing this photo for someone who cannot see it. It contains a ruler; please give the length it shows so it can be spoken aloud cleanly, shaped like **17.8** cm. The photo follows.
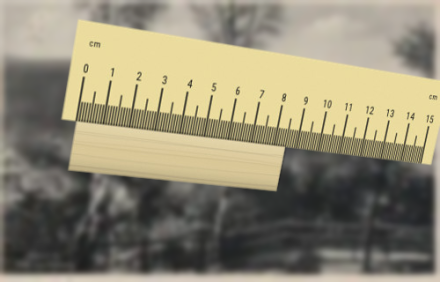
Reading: **8.5** cm
